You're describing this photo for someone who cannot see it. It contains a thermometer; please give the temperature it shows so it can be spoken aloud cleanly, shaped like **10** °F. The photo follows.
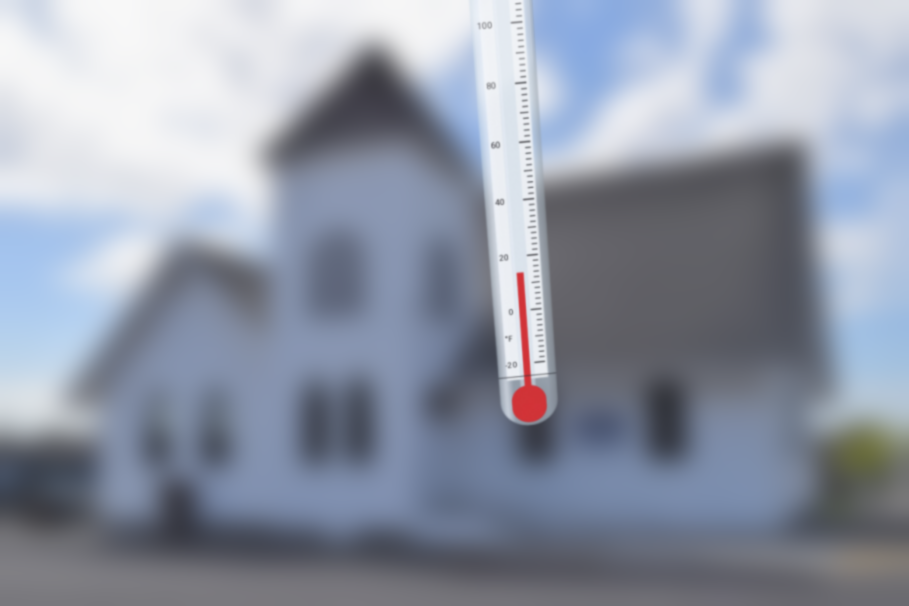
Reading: **14** °F
